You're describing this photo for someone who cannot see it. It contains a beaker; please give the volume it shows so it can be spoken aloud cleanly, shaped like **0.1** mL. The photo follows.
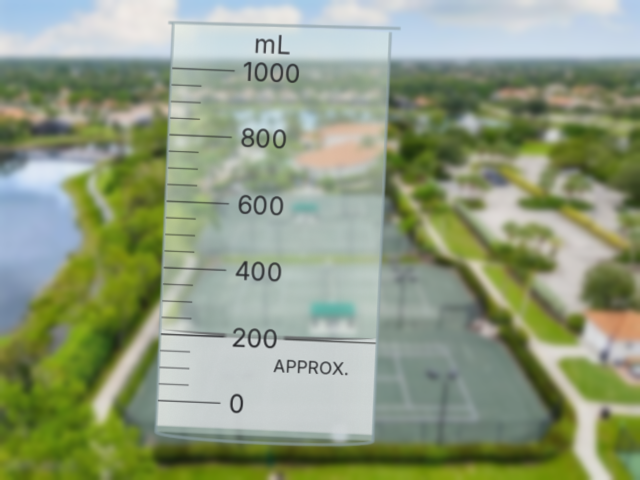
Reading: **200** mL
